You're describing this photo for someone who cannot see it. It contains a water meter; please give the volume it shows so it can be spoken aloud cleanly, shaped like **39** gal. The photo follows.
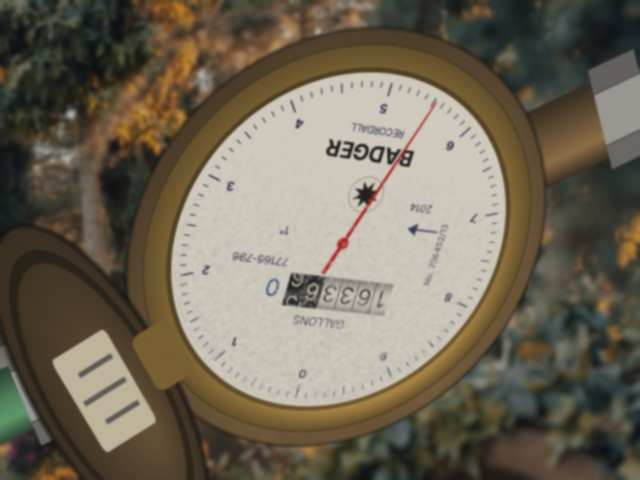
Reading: **1633655.5** gal
